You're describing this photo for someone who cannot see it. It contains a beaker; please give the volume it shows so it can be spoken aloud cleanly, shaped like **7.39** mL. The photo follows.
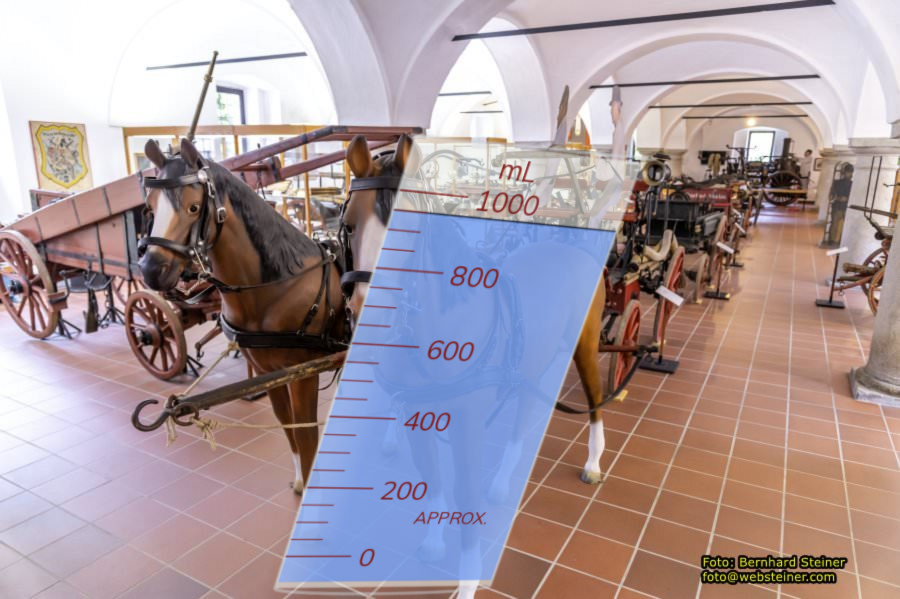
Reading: **950** mL
